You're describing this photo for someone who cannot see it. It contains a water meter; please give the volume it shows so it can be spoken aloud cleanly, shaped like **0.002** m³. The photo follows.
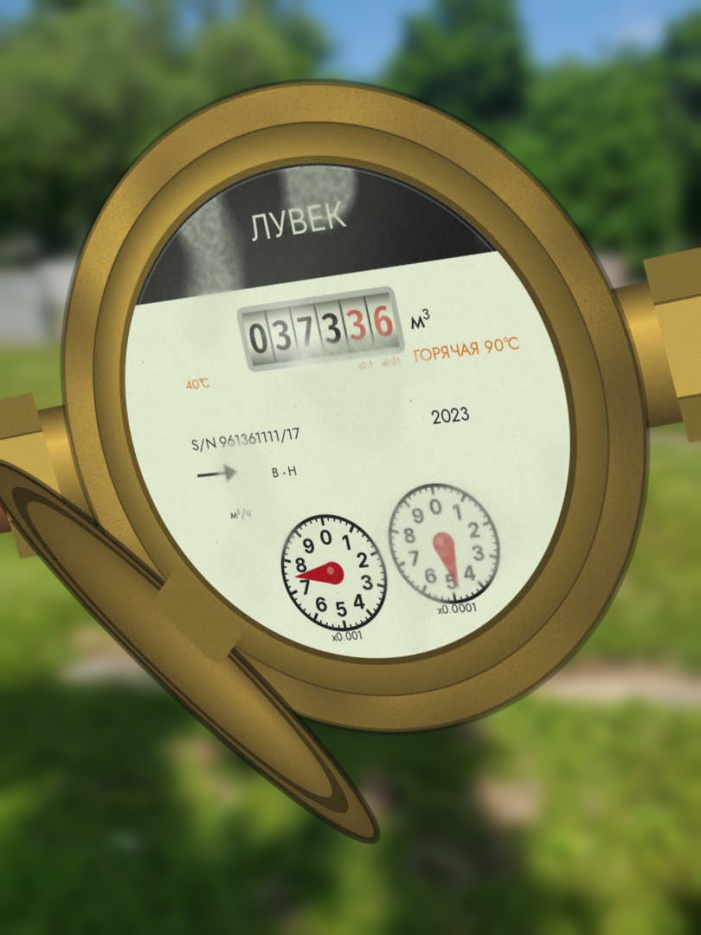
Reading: **373.3674** m³
